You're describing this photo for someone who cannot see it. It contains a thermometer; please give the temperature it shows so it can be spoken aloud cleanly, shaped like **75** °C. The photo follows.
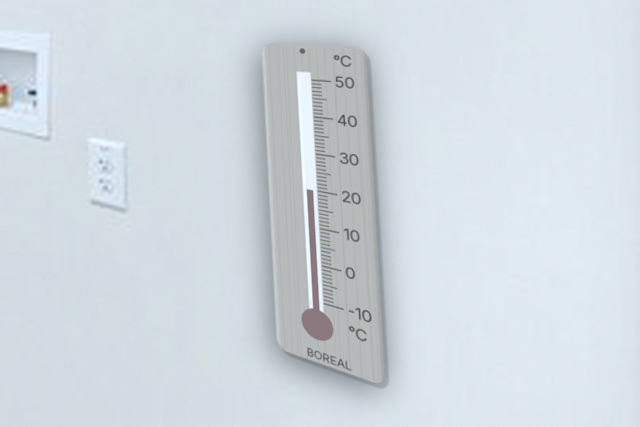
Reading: **20** °C
